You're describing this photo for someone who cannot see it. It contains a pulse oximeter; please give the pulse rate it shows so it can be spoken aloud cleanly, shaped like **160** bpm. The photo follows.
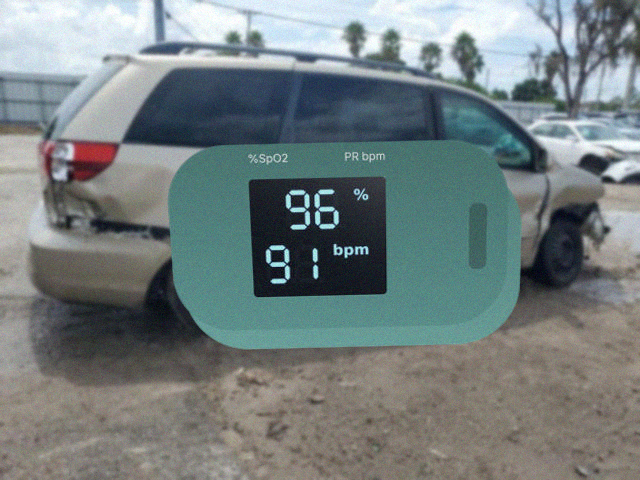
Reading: **91** bpm
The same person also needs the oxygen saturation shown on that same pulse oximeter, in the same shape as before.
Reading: **96** %
